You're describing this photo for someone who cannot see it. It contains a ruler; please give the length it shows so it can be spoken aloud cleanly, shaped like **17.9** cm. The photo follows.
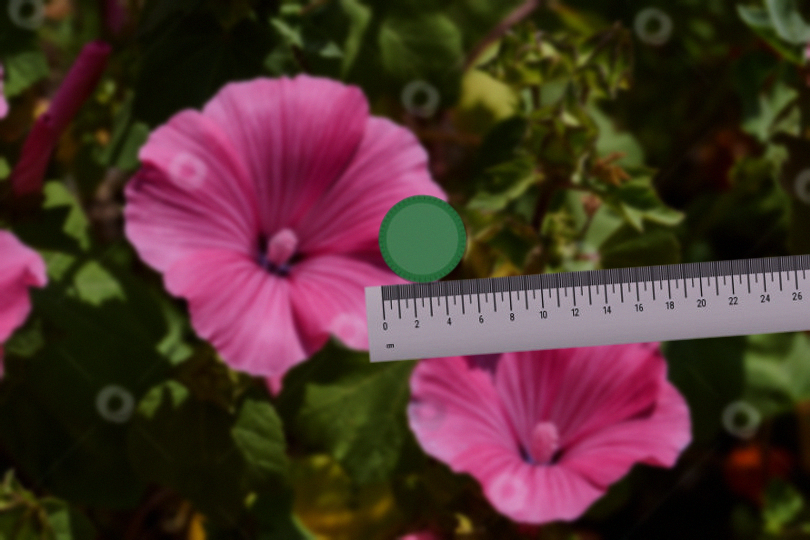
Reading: **5.5** cm
